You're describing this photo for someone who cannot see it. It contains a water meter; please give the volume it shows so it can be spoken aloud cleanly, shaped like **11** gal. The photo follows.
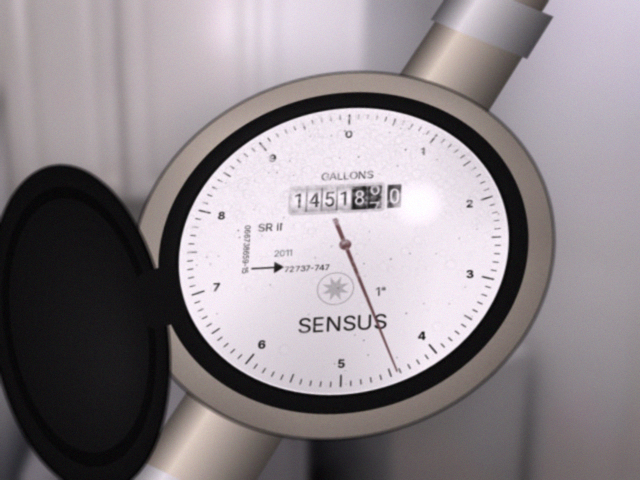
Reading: **1451864.4** gal
